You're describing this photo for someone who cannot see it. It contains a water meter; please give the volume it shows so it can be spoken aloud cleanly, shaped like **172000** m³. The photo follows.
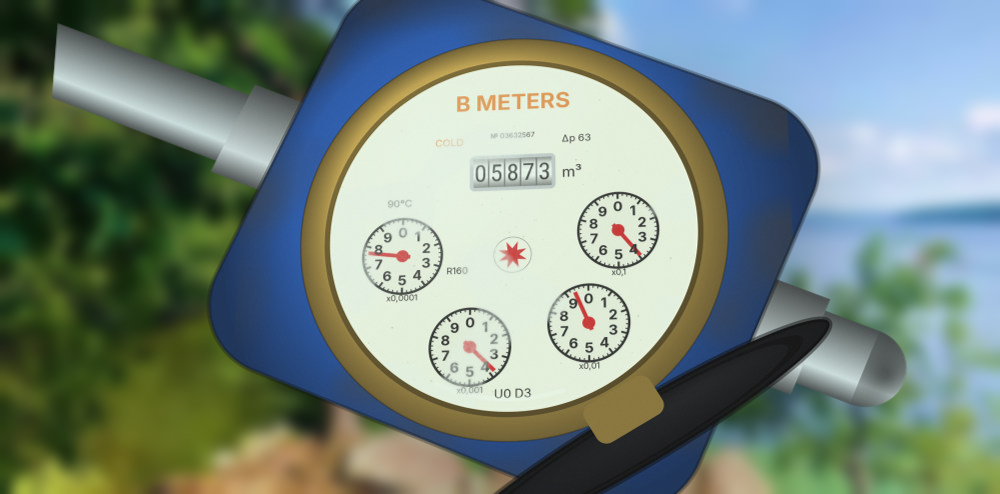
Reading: **5873.3937** m³
